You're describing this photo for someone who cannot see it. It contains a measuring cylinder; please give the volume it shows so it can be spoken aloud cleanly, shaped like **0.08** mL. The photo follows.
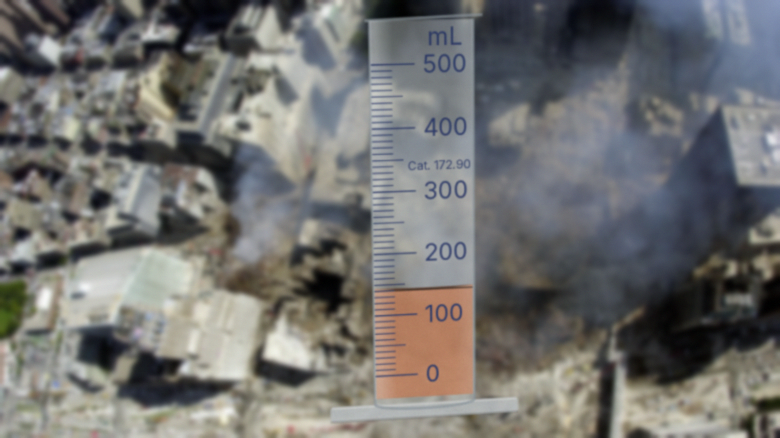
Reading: **140** mL
